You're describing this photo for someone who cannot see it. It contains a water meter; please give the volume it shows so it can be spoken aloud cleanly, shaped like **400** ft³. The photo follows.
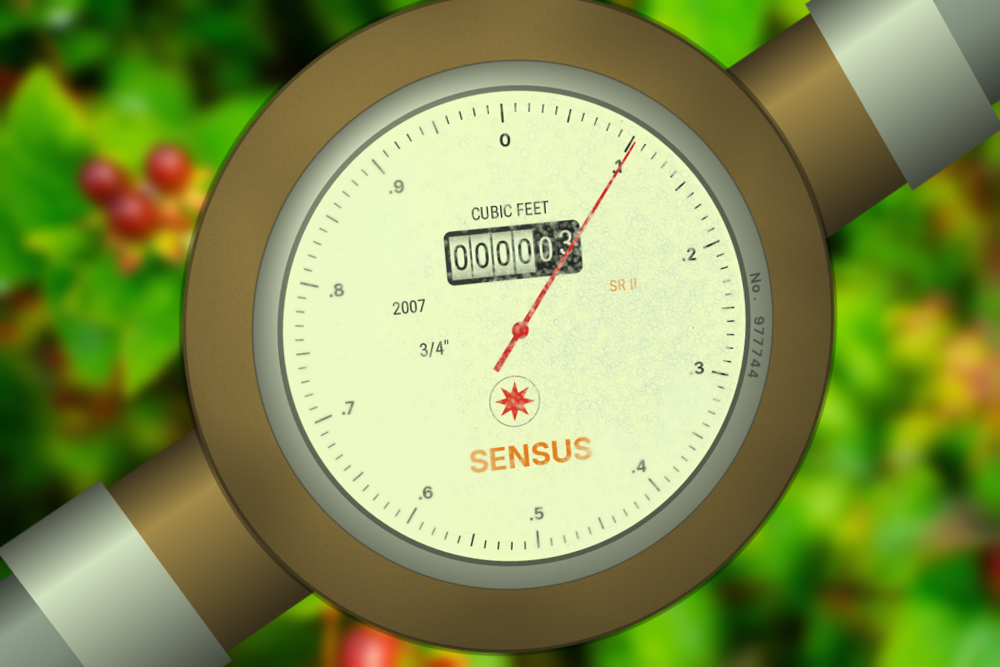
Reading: **3.10** ft³
